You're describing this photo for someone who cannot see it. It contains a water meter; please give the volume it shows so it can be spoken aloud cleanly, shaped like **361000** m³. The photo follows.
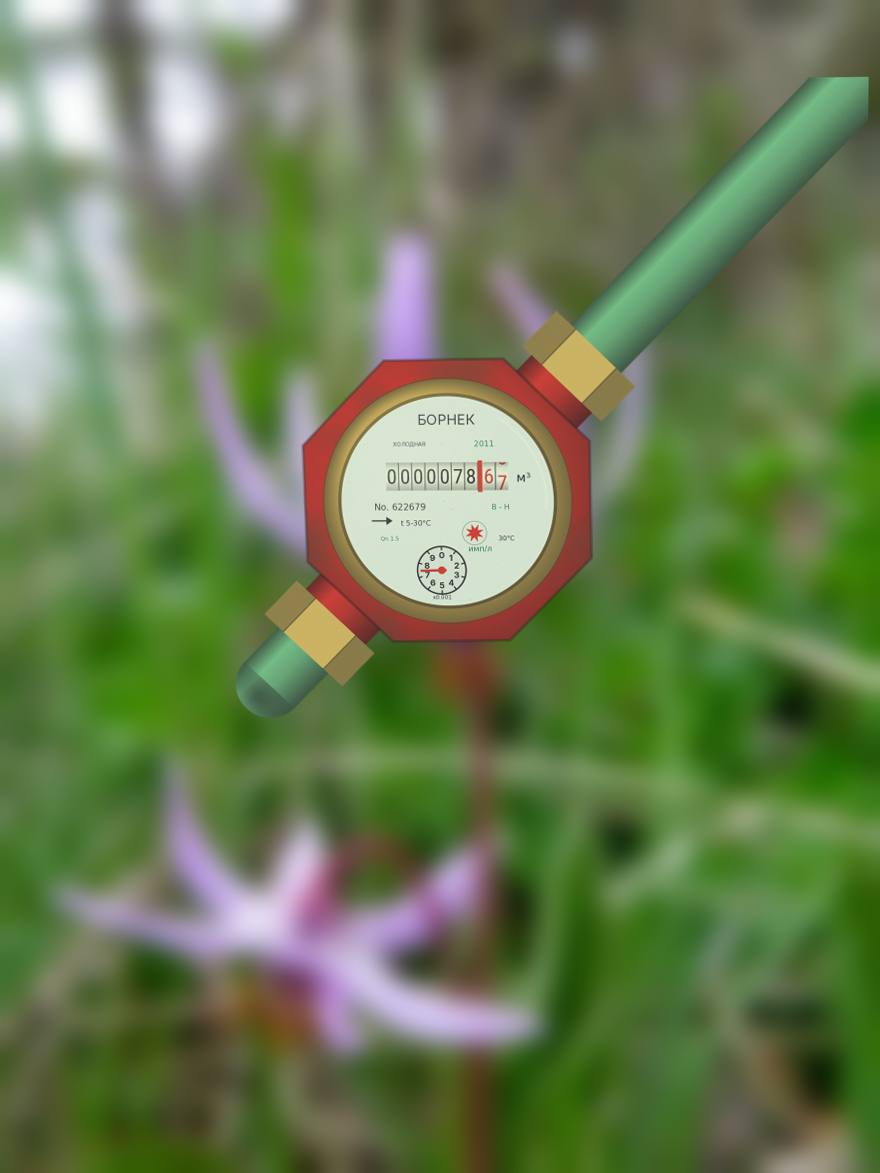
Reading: **78.667** m³
